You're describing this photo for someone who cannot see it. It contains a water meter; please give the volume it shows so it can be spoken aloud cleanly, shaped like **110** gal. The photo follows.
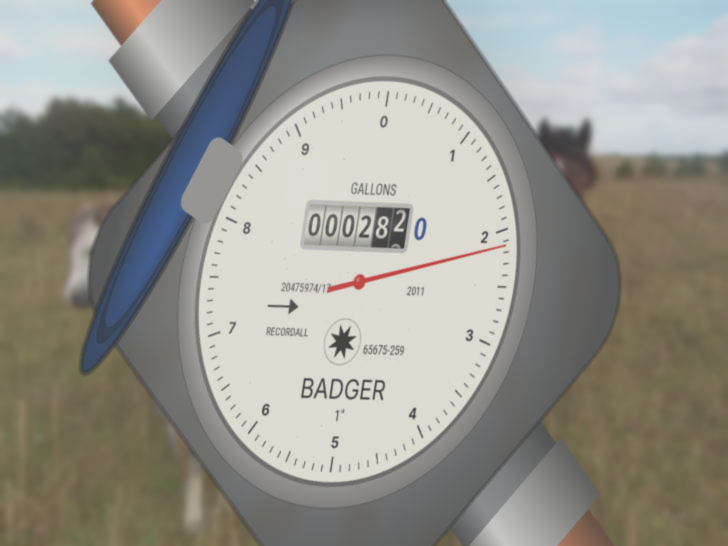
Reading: **2822.1** gal
